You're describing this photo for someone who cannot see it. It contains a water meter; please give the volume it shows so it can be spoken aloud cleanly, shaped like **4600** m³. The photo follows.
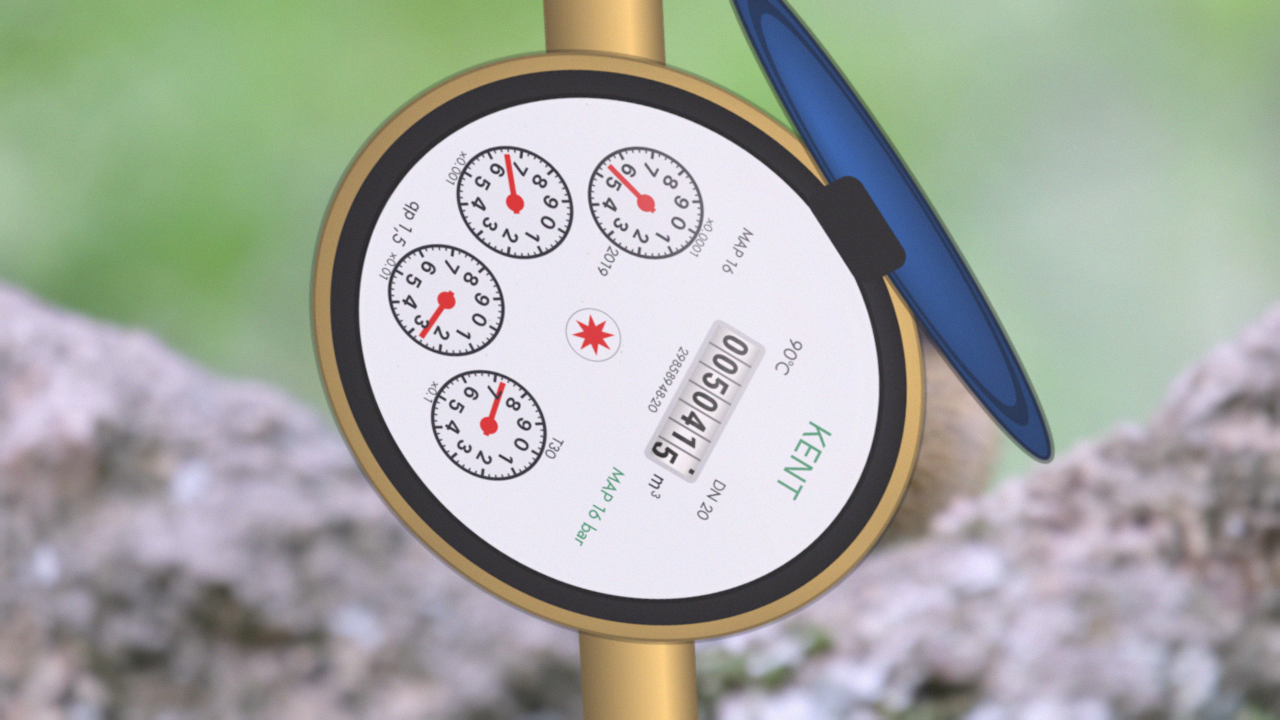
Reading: **50414.7265** m³
